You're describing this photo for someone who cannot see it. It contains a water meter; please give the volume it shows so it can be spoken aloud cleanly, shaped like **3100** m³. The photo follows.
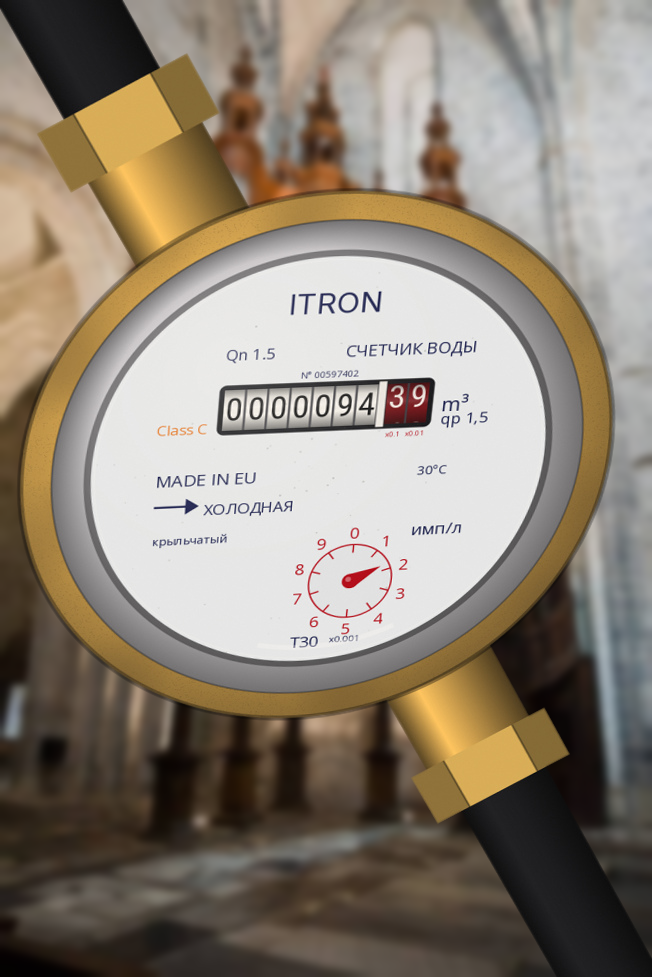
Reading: **94.391** m³
